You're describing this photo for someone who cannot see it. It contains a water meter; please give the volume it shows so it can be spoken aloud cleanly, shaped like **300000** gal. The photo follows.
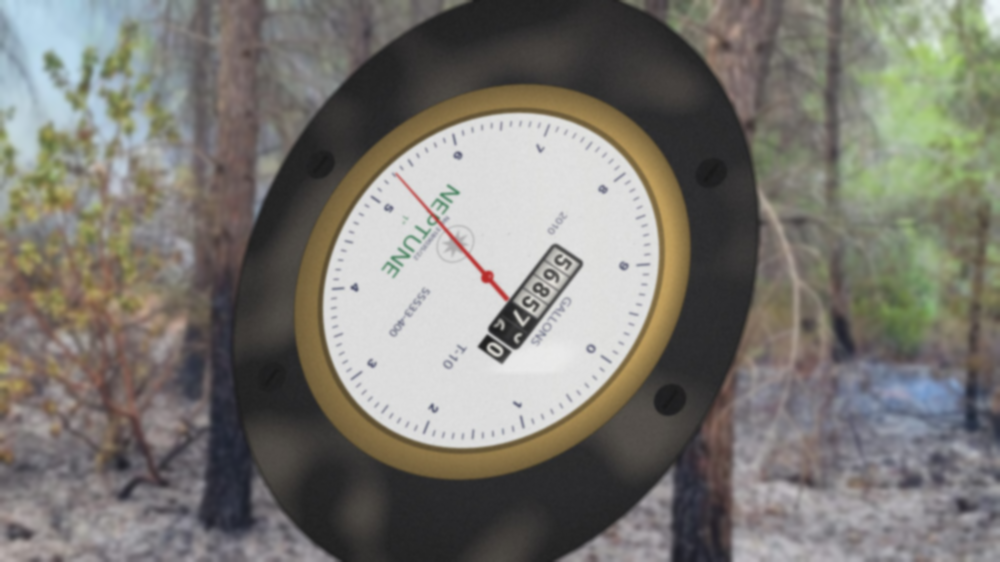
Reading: **5685755.3** gal
